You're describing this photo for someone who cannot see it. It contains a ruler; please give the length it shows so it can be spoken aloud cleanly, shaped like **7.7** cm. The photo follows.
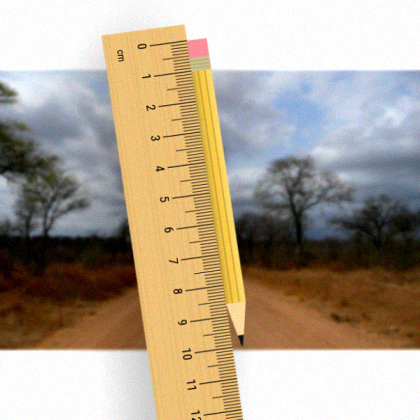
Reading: **10** cm
